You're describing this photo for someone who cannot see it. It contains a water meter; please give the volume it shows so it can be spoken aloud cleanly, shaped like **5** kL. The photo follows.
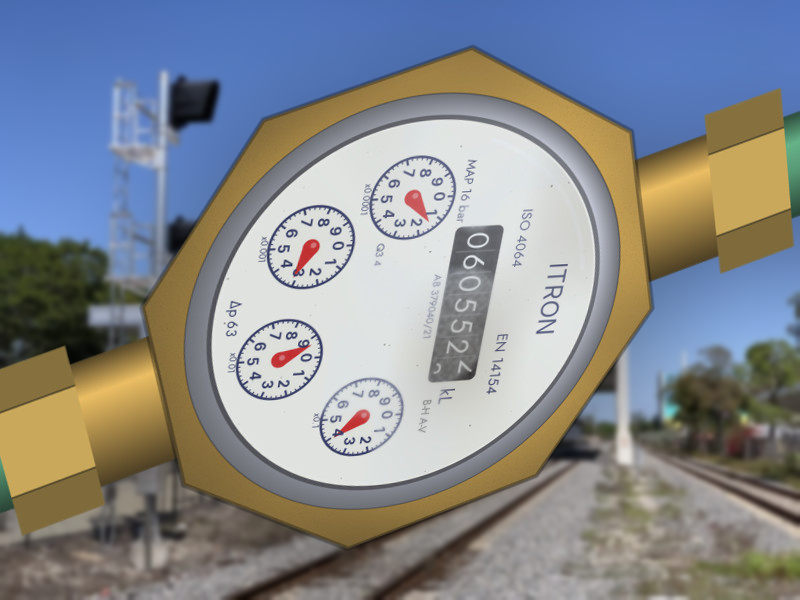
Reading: **605522.3931** kL
